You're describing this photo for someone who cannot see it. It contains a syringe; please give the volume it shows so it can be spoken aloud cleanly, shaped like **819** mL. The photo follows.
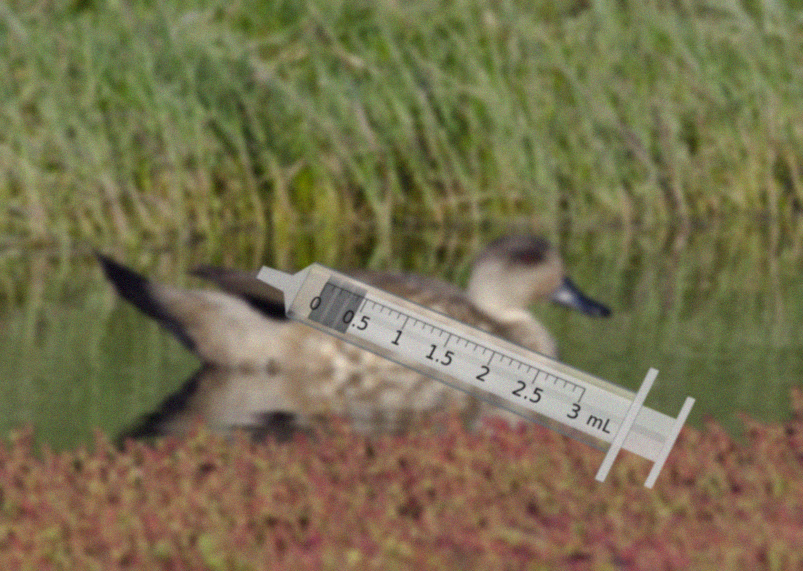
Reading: **0** mL
